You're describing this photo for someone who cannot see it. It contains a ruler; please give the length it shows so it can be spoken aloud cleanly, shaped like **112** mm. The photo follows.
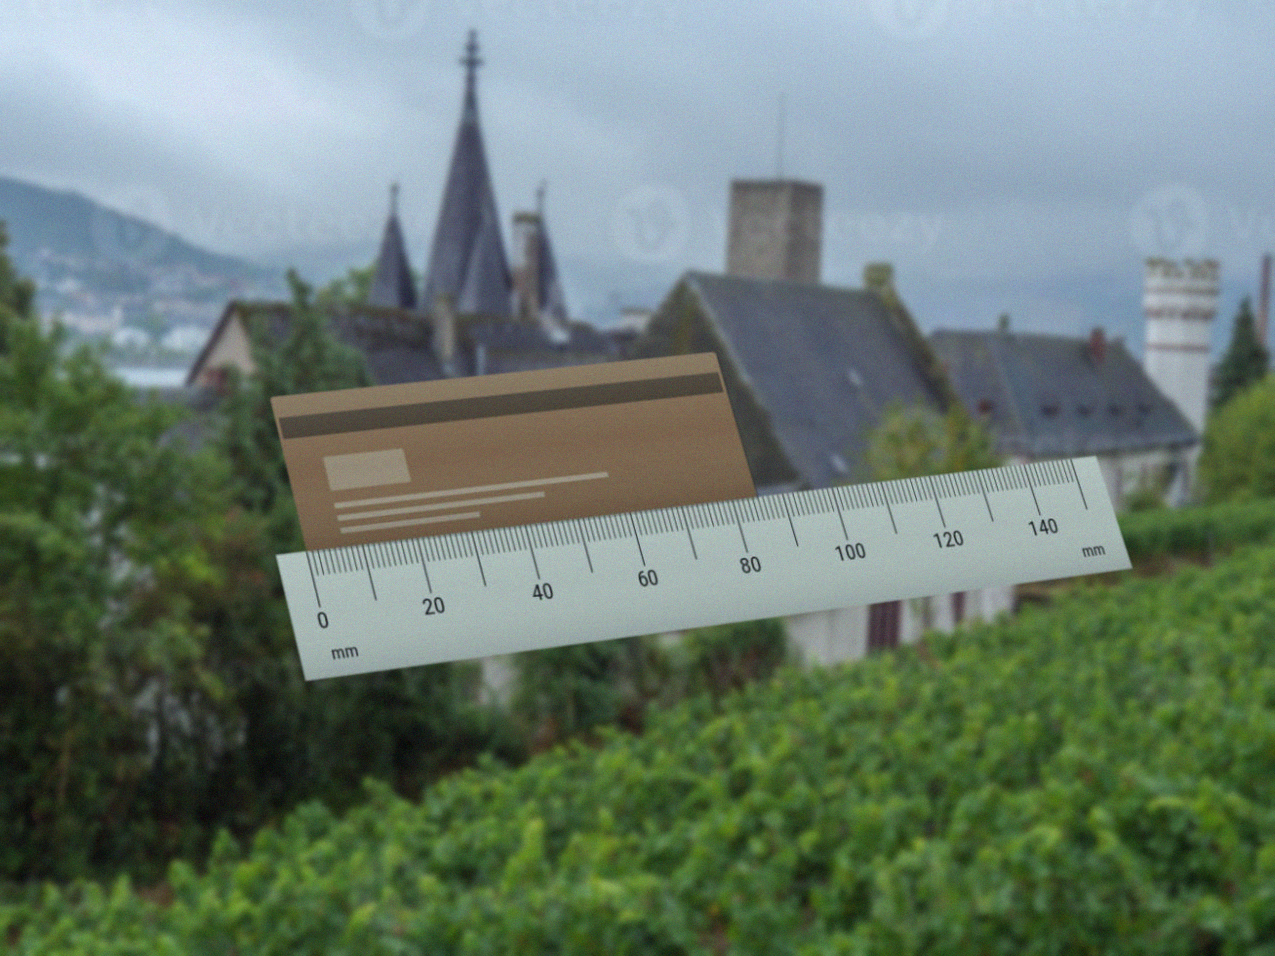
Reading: **85** mm
